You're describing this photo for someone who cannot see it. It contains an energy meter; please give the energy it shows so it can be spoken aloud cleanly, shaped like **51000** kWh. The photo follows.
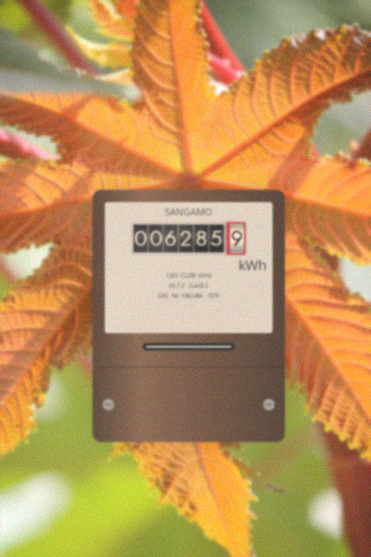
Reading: **6285.9** kWh
